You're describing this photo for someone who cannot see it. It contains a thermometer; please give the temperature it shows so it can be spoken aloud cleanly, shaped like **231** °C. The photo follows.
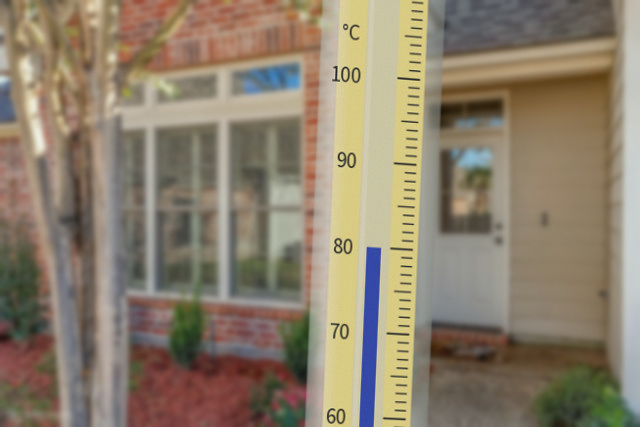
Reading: **80** °C
